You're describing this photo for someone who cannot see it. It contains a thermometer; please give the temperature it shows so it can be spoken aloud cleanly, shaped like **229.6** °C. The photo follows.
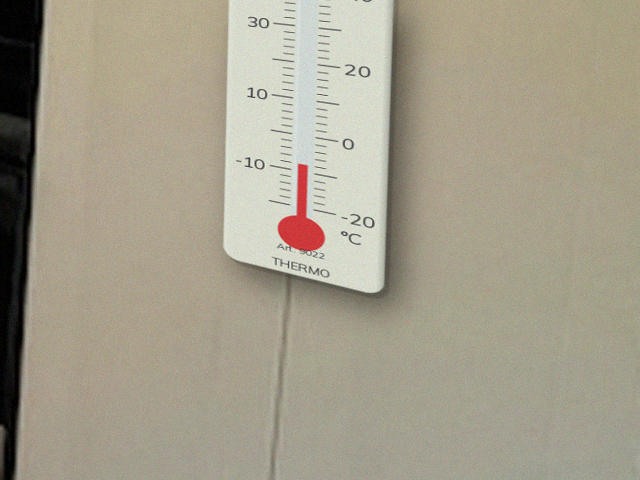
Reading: **-8** °C
